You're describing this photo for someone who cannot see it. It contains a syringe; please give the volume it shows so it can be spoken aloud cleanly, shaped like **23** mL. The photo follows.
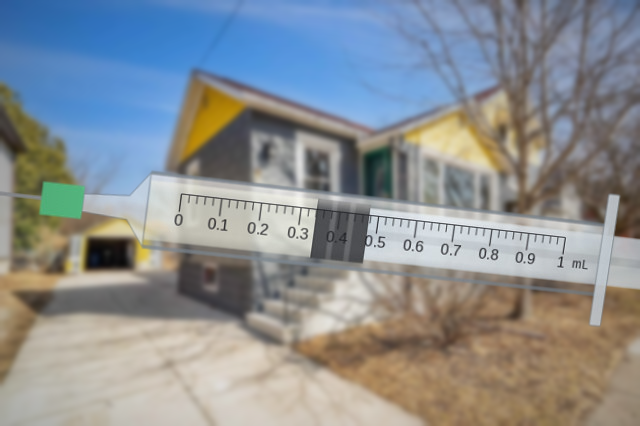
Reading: **0.34** mL
